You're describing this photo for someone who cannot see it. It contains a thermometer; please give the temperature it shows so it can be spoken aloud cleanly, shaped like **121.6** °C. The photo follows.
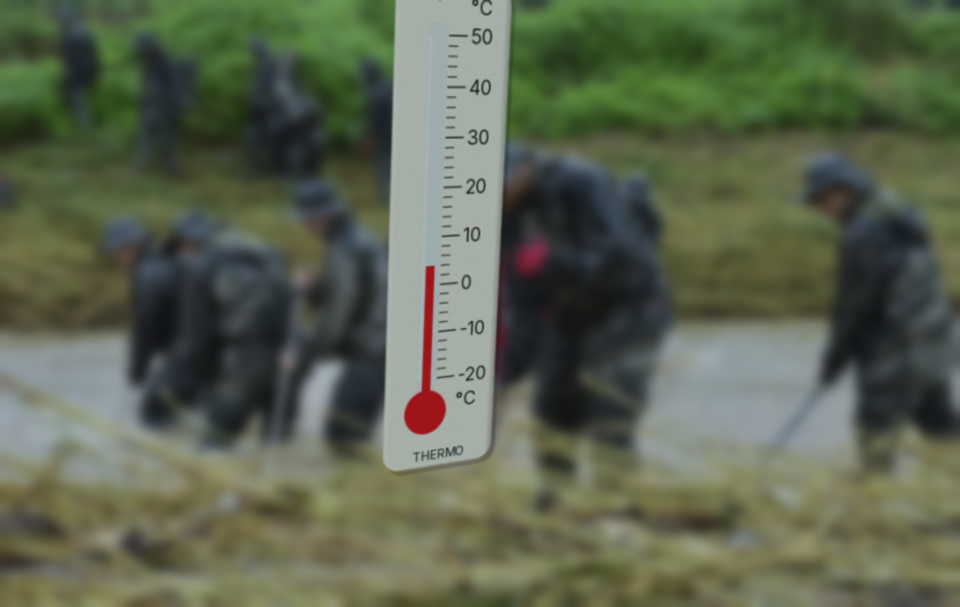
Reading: **4** °C
